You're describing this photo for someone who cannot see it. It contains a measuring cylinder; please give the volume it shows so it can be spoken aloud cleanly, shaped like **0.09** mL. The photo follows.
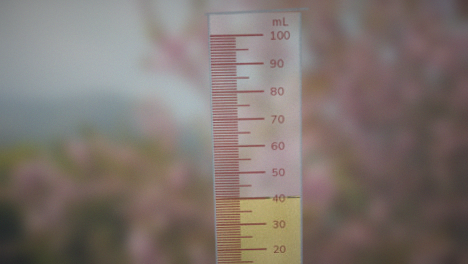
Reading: **40** mL
